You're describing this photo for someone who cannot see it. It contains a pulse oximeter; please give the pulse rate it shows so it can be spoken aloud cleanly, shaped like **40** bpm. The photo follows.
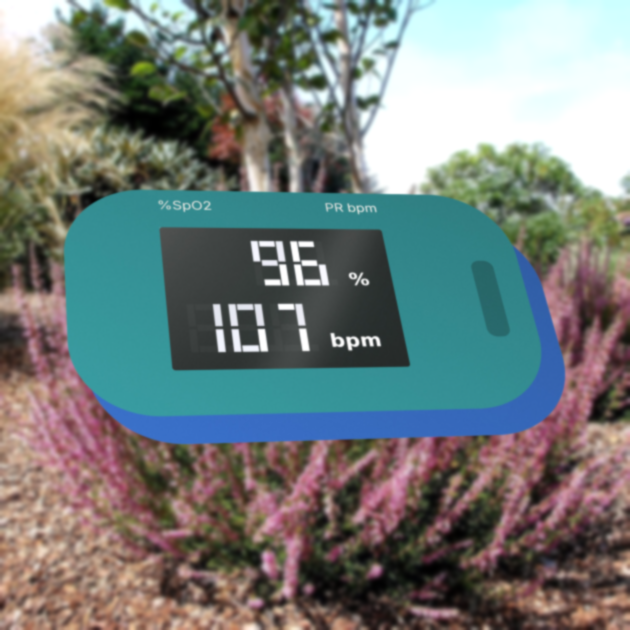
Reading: **107** bpm
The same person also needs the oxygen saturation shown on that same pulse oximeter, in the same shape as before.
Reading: **96** %
